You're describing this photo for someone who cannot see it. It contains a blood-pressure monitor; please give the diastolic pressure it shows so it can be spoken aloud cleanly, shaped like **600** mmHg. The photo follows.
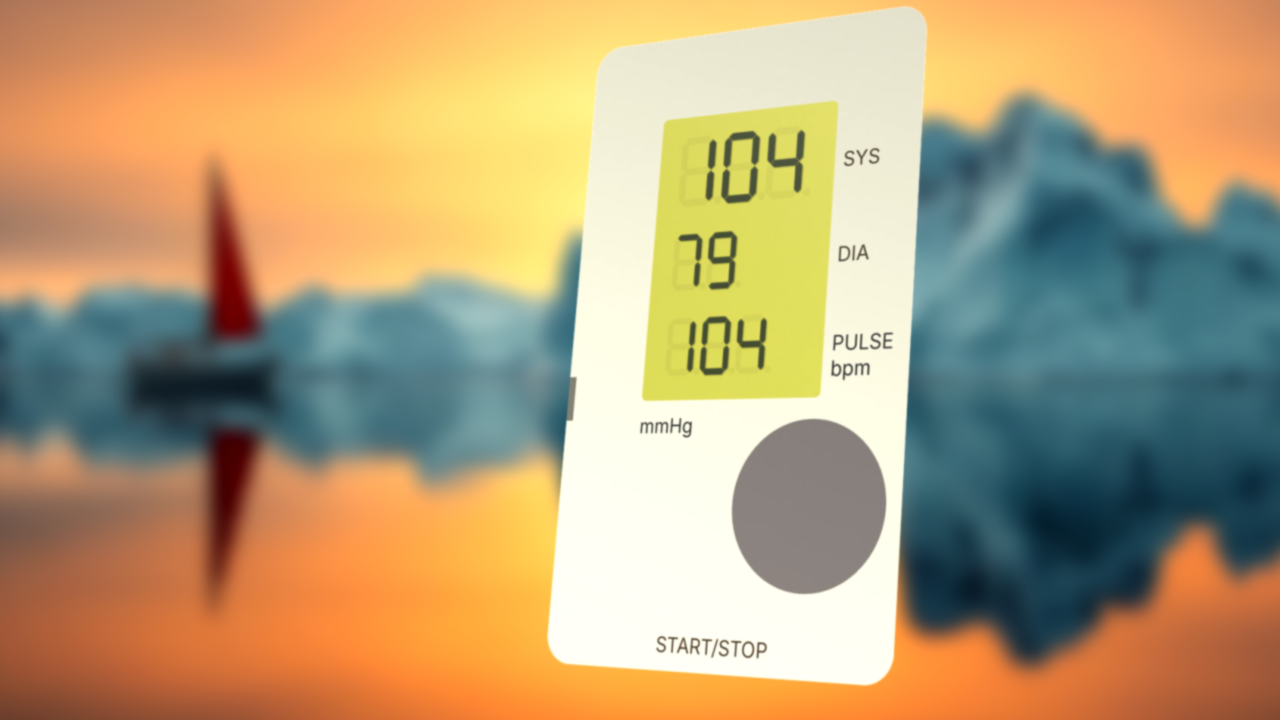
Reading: **79** mmHg
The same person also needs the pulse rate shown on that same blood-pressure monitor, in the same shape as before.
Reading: **104** bpm
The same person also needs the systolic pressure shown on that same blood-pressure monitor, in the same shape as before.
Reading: **104** mmHg
